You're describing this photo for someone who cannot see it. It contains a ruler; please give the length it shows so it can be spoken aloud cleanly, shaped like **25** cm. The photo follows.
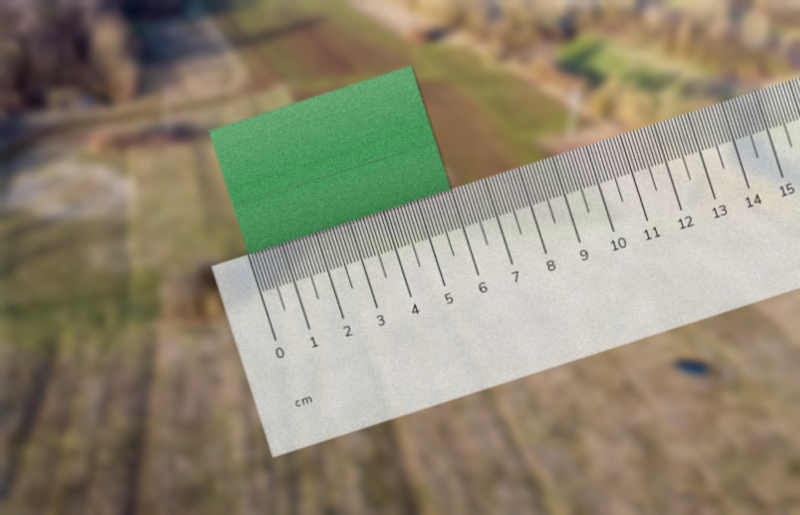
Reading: **6** cm
